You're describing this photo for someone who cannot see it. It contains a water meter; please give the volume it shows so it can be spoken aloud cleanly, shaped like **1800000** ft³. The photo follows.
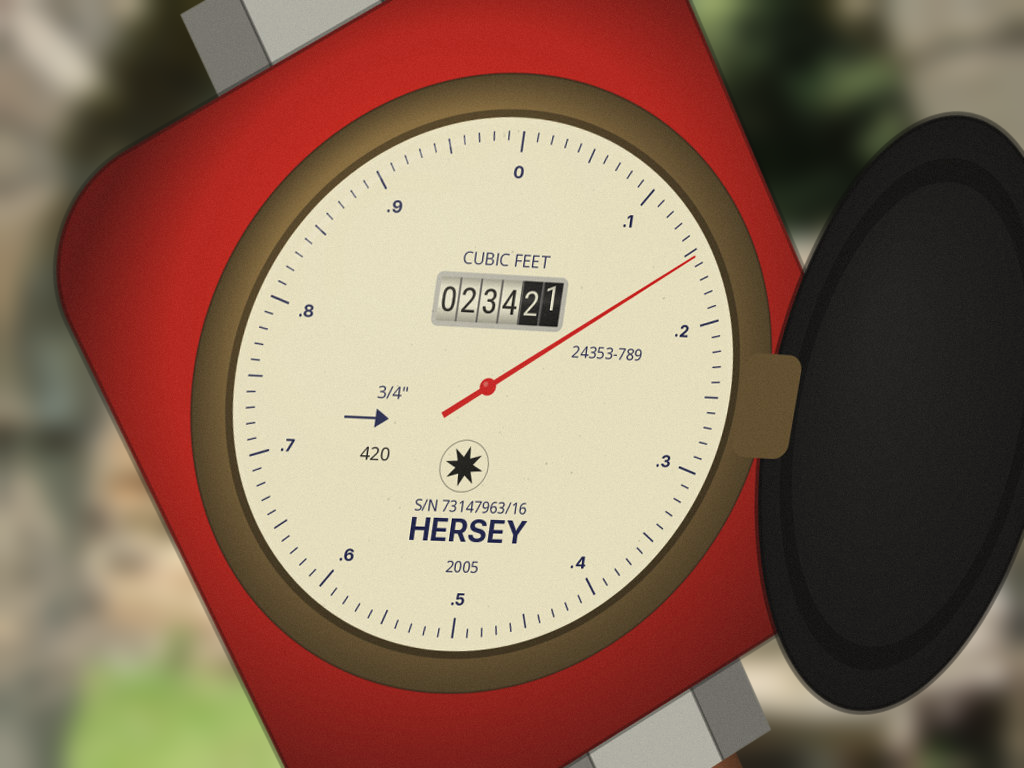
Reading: **23421.15** ft³
